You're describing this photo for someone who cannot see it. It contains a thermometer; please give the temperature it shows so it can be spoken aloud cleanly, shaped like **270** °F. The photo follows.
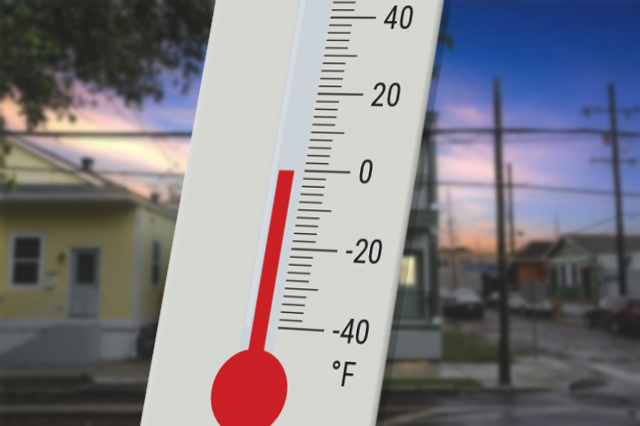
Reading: **0** °F
